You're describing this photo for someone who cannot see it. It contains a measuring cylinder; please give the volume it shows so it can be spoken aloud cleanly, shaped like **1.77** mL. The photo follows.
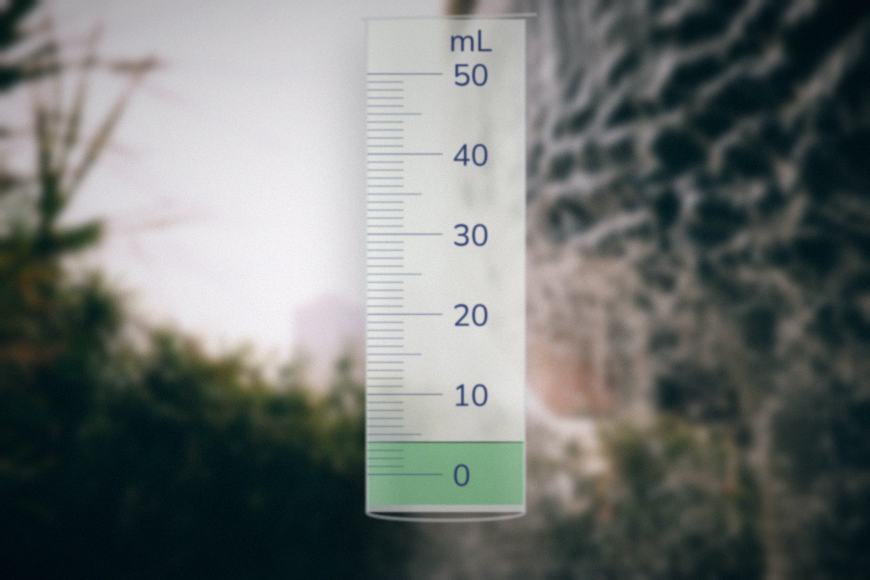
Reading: **4** mL
